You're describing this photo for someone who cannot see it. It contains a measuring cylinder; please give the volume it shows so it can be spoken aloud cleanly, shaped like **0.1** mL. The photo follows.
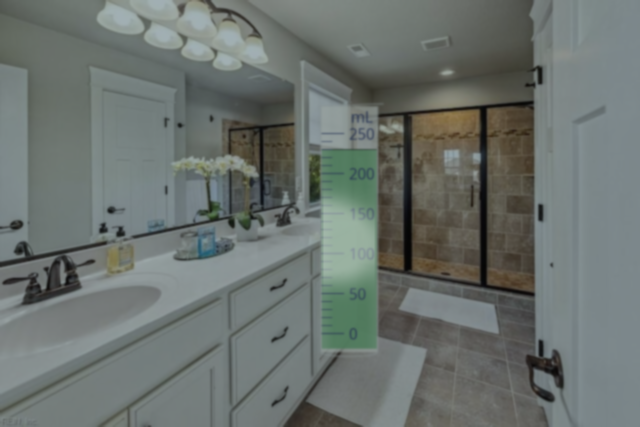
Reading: **230** mL
